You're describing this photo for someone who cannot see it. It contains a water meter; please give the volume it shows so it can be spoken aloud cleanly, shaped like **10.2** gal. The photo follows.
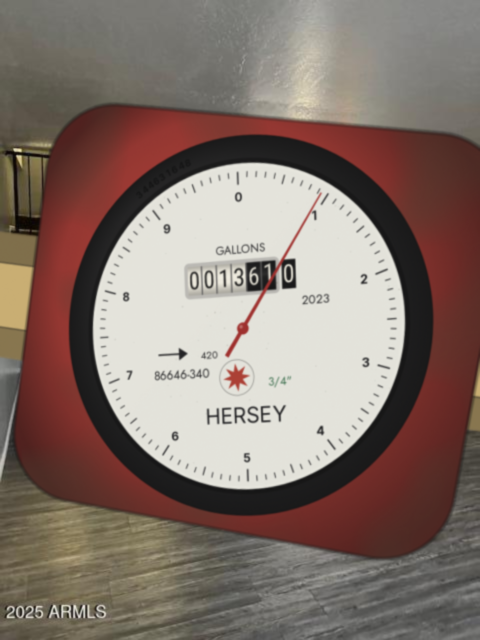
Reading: **13610.9** gal
